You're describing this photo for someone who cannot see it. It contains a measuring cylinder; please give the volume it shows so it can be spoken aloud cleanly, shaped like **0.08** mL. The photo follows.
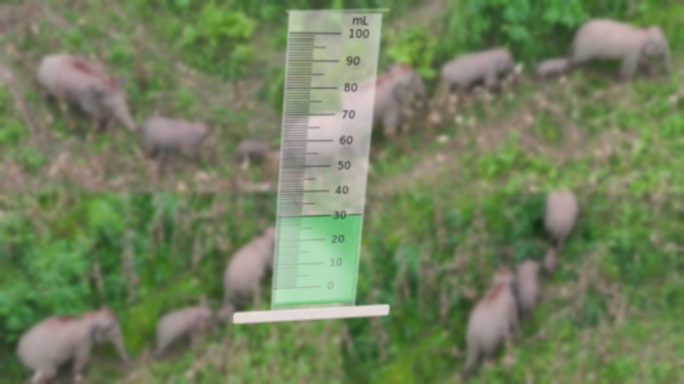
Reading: **30** mL
